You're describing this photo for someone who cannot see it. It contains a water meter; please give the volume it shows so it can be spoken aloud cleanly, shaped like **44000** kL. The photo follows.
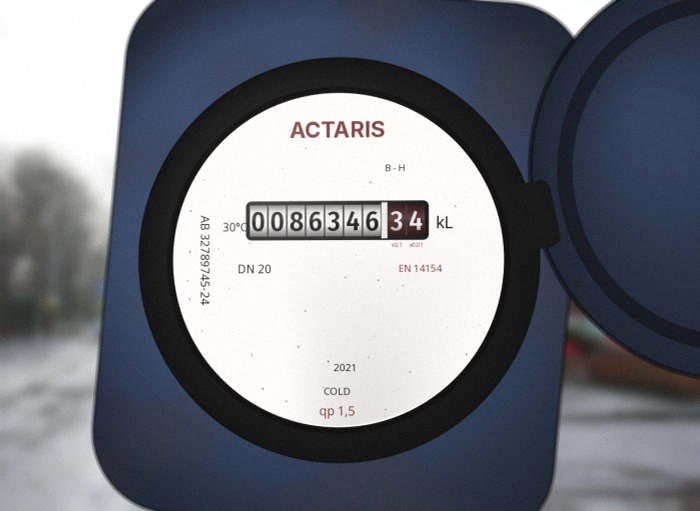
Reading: **86346.34** kL
